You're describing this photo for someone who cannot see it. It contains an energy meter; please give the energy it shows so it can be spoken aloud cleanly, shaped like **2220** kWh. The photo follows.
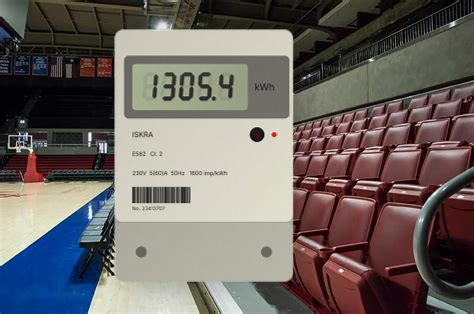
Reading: **1305.4** kWh
